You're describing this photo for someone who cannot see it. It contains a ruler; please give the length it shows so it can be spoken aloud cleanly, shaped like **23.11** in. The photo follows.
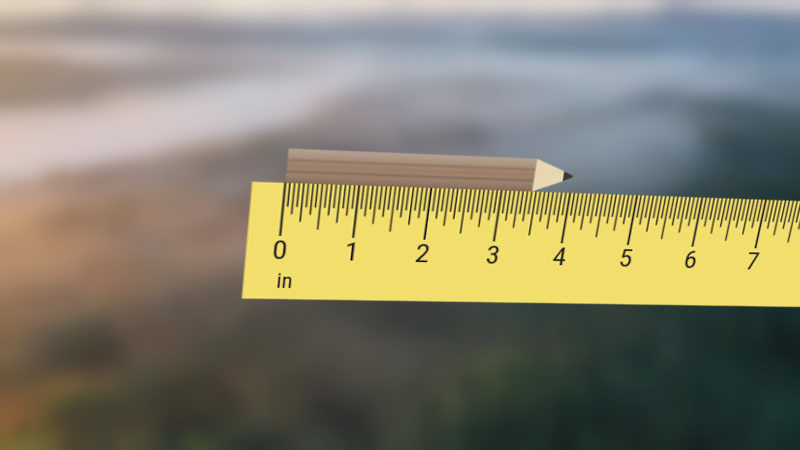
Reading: **4** in
